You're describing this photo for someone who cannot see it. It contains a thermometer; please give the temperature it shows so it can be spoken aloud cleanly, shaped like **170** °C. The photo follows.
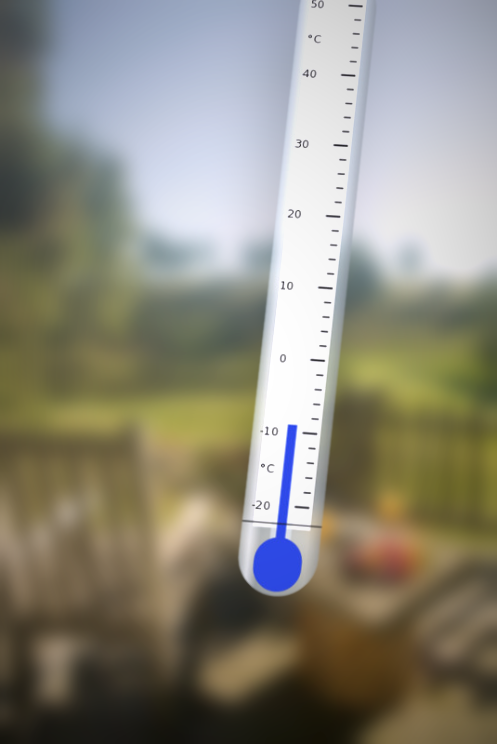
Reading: **-9** °C
